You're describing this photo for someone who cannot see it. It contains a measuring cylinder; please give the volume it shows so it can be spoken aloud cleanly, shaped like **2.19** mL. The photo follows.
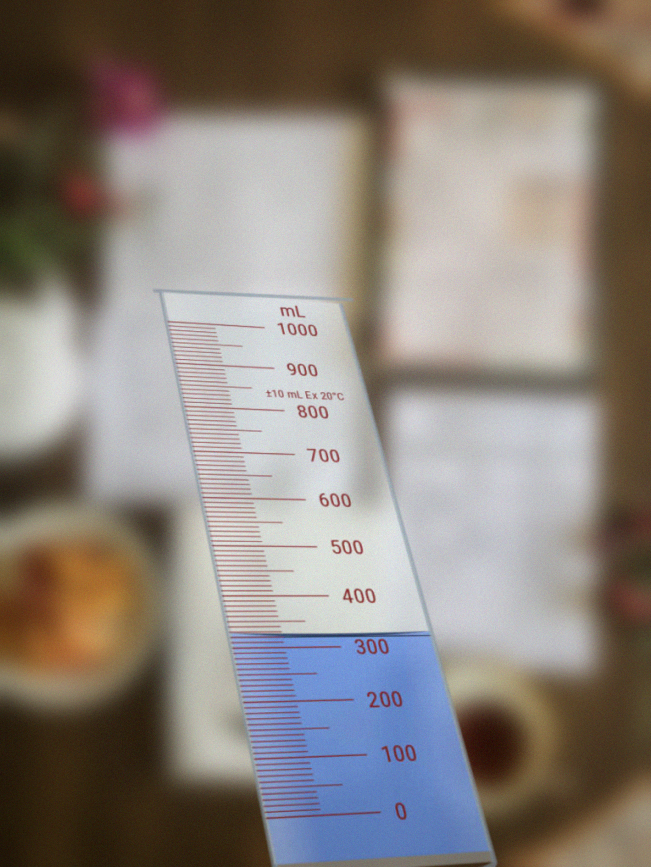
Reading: **320** mL
